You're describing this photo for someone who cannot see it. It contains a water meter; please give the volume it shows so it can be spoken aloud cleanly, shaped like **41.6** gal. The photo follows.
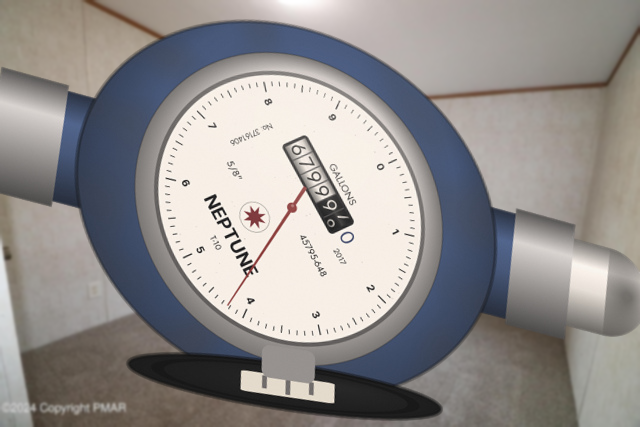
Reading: **6799974.2** gal
